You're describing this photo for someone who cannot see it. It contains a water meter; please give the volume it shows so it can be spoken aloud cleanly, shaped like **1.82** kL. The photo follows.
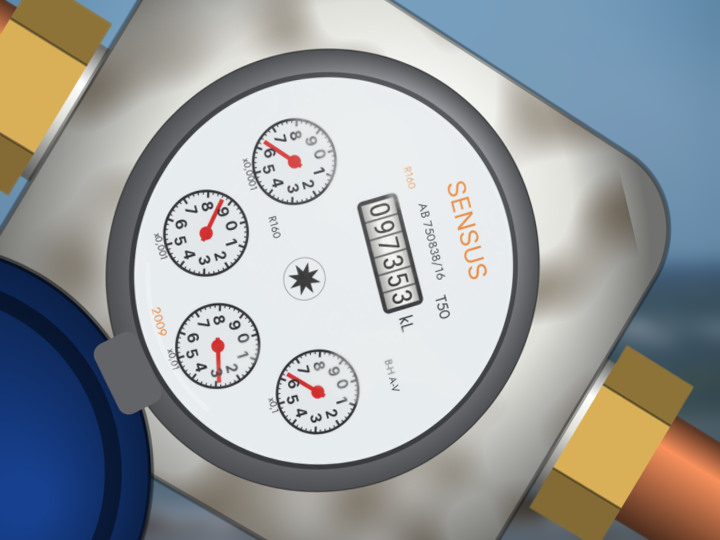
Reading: **97353.6286** kL
